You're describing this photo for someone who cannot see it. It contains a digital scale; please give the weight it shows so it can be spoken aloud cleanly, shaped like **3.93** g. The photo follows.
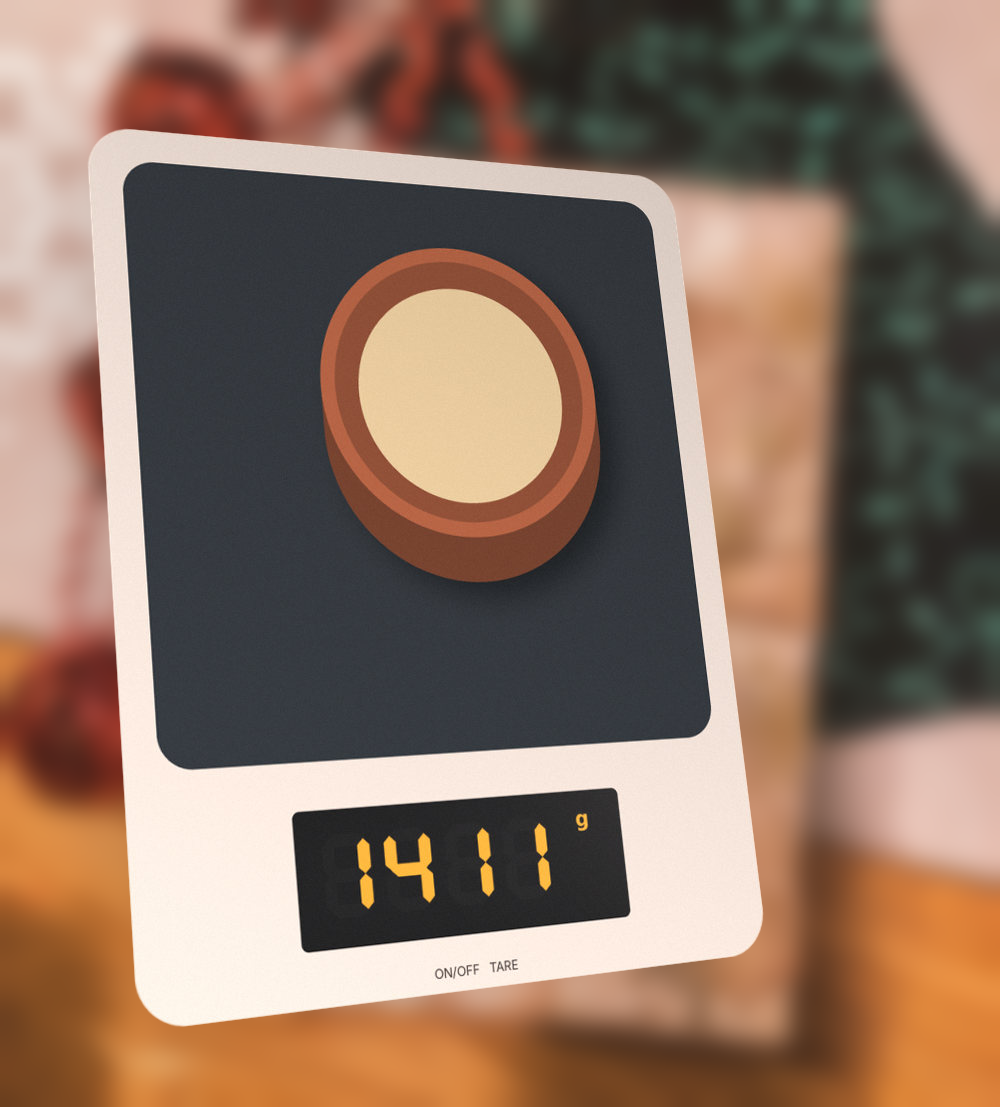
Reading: **1411** g
